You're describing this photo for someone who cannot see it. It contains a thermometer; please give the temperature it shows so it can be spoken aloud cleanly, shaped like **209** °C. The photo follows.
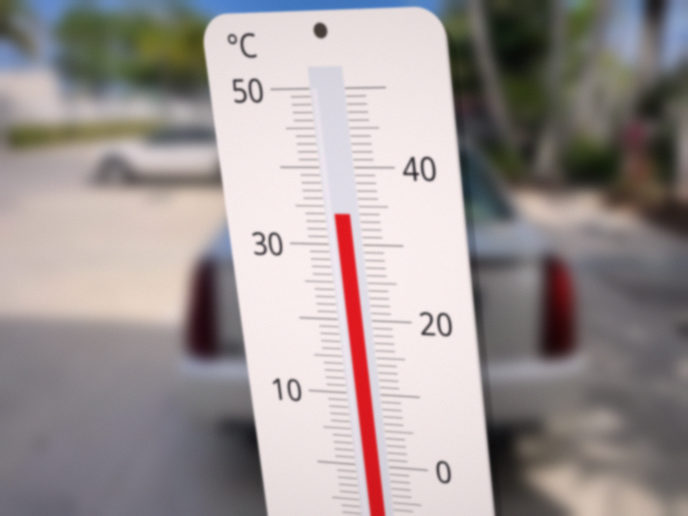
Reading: **34** °C
